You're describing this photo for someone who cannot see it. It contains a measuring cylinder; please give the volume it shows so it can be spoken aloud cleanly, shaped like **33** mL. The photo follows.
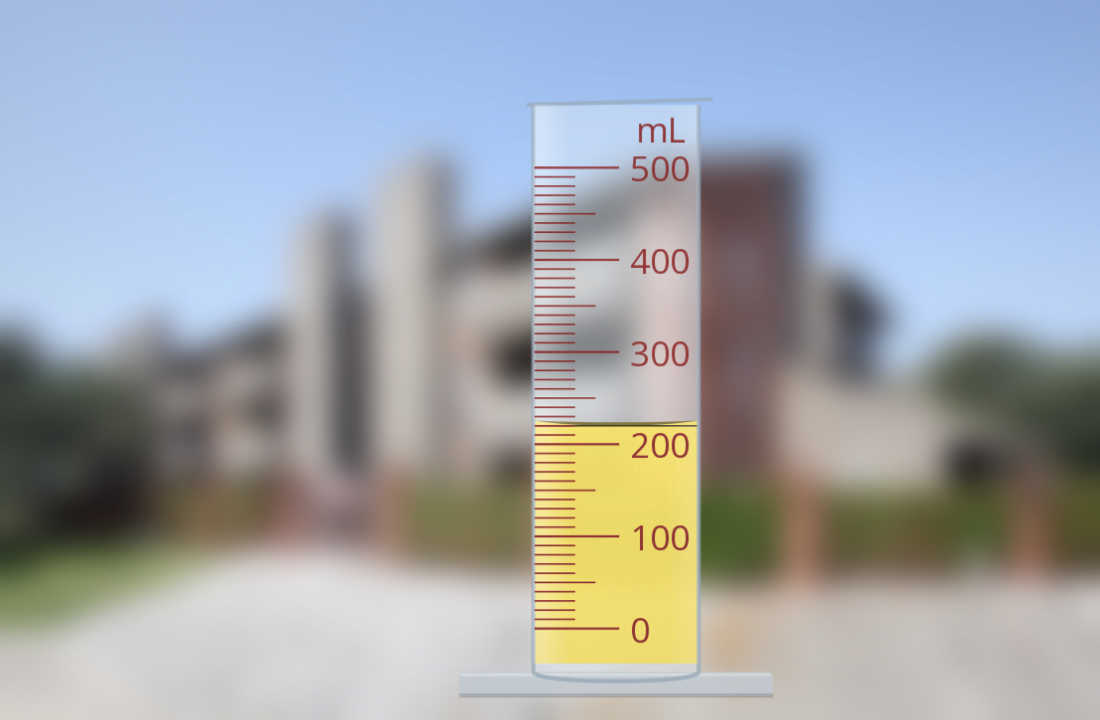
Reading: **220** mL
